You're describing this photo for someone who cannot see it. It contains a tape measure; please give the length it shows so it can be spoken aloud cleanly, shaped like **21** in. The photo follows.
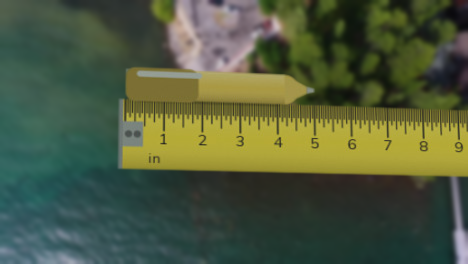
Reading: **5** in
